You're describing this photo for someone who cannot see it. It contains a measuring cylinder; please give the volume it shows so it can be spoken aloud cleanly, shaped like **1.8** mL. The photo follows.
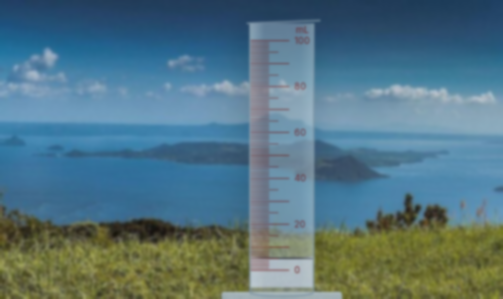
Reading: **5** mL
